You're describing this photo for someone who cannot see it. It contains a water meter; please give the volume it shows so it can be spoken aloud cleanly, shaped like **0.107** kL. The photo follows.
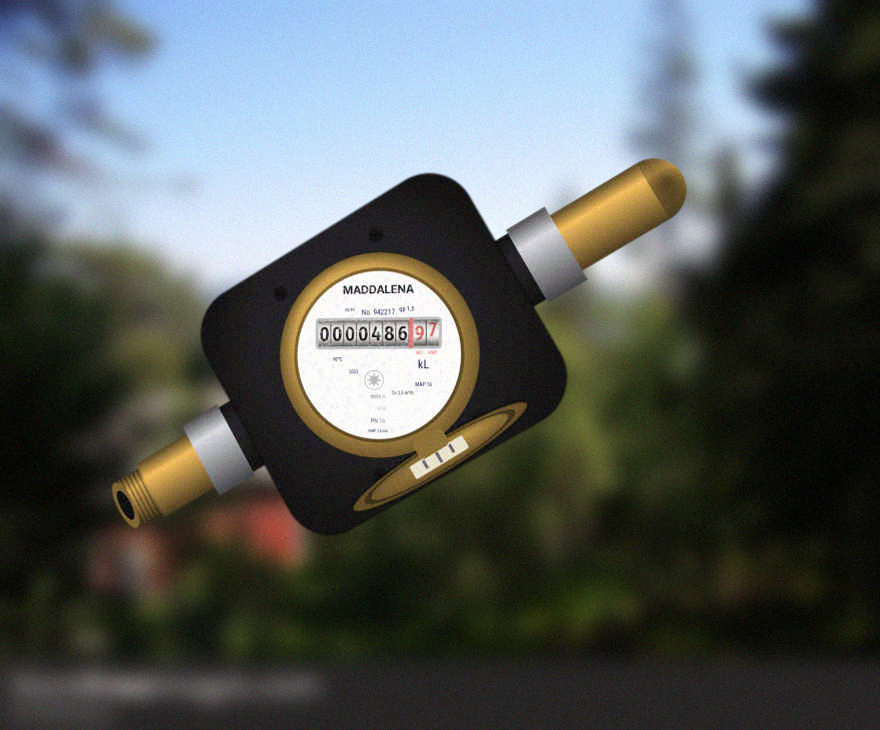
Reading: **486.97** kL
